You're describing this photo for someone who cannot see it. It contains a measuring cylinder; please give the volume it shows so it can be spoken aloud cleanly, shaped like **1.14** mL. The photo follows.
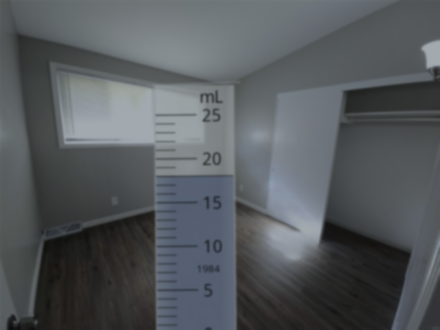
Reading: **18** mL
